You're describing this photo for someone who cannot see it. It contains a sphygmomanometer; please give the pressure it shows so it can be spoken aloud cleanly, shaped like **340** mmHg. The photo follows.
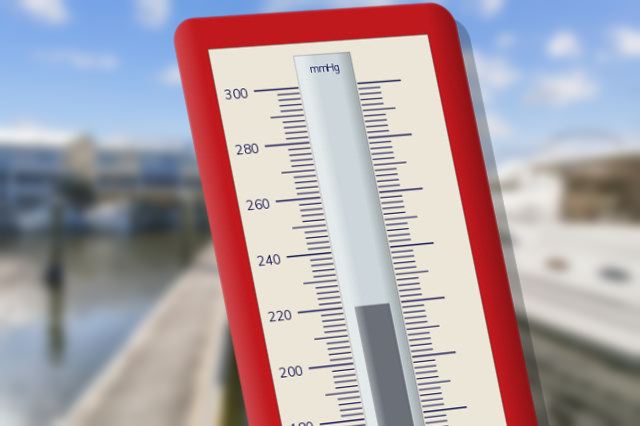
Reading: **220** mmHg
